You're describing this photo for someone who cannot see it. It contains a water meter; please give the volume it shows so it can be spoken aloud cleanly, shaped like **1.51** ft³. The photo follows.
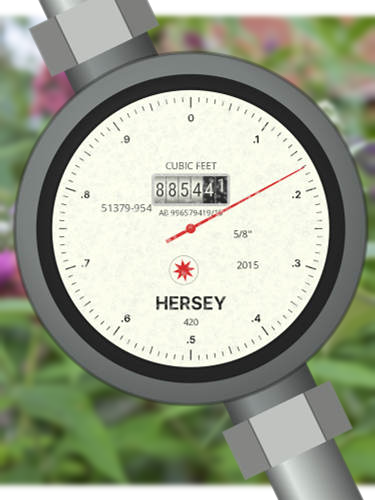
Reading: **885441.17** ft³
